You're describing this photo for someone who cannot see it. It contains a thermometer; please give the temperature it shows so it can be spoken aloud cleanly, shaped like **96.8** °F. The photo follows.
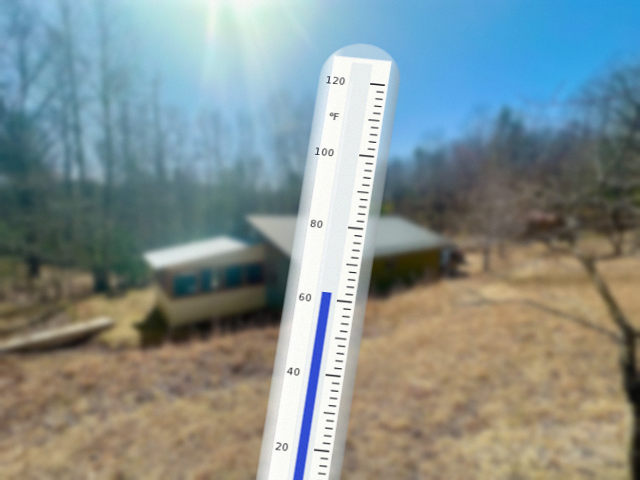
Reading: **62** °F
